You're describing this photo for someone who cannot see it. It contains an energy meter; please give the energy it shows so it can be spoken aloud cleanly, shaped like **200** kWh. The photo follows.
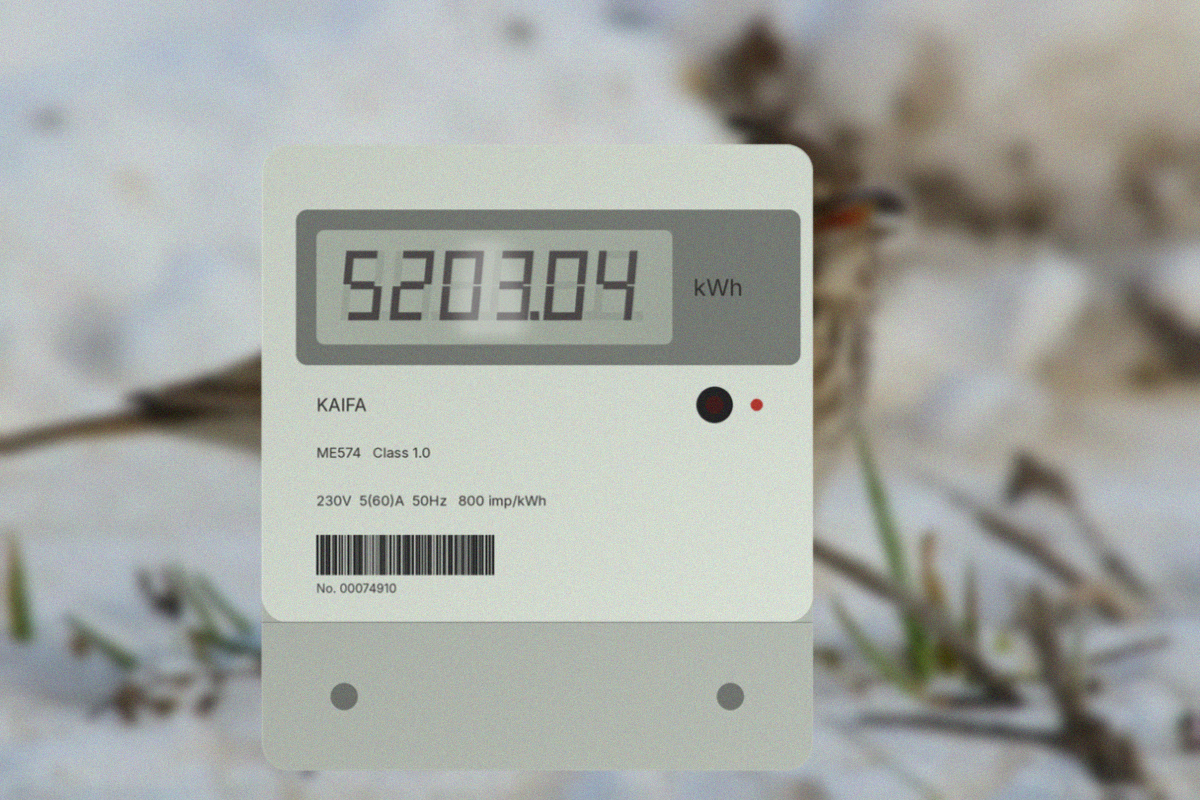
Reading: **5203.04** kWh
